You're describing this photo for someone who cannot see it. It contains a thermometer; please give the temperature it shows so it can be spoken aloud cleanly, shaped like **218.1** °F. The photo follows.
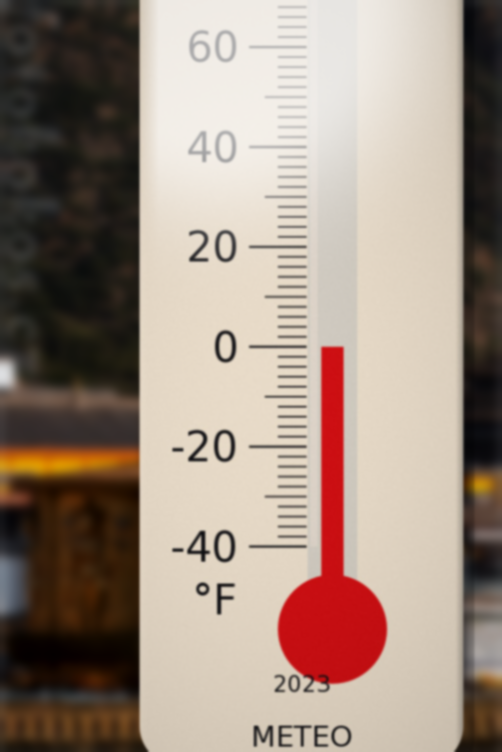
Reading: **0** °F
